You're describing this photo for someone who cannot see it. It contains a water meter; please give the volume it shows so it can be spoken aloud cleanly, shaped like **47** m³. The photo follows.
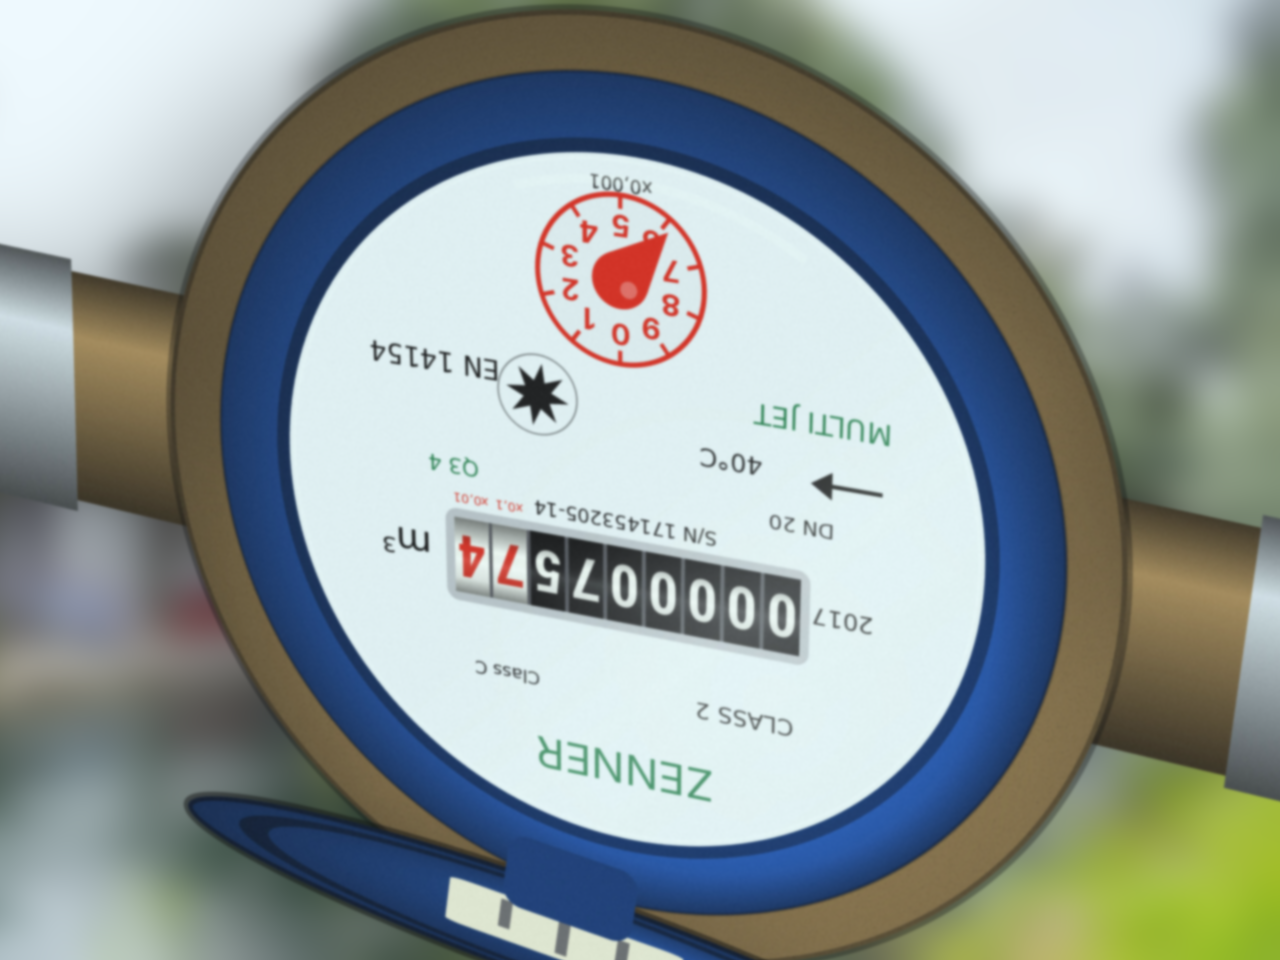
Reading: **75.746** m³
